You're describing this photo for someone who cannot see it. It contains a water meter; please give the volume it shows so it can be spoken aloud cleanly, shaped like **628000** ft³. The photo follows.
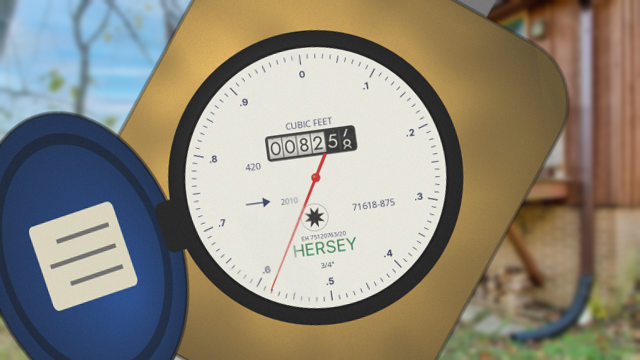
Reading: **8257.58** ft³
